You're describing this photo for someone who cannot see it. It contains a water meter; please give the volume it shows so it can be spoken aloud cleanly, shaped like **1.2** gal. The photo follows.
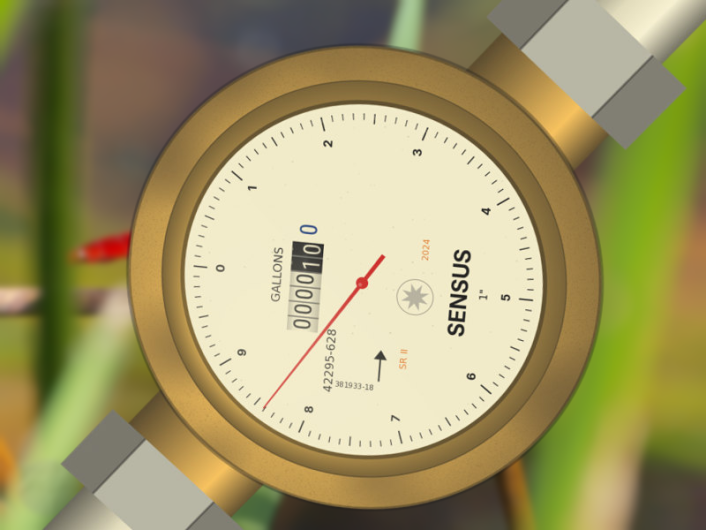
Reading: **98.4** gal
